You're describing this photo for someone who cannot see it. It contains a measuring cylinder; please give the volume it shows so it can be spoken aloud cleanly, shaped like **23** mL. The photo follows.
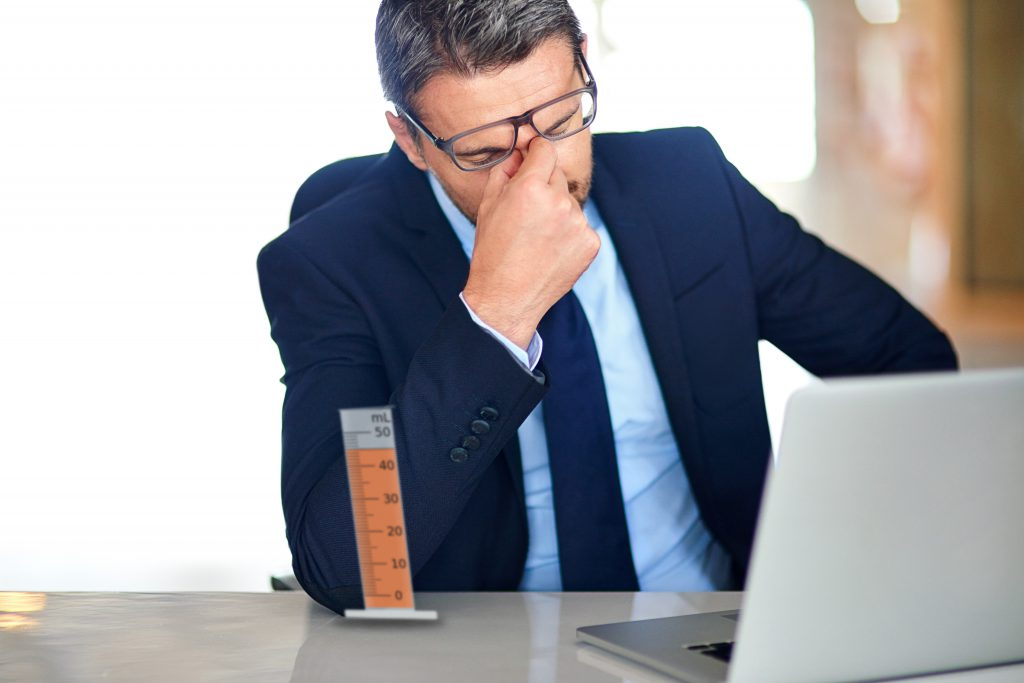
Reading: **45** mL
